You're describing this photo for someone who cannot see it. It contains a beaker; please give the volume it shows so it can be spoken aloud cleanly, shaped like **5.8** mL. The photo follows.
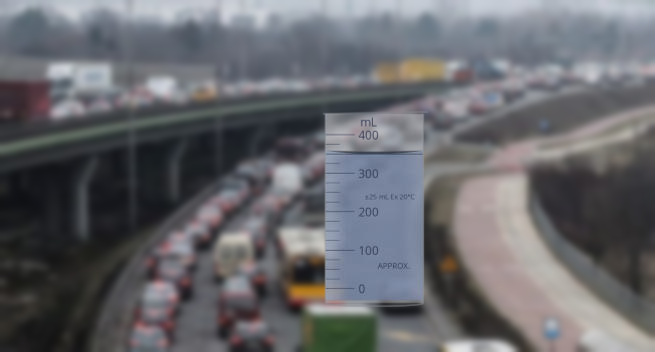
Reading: **350** mL
